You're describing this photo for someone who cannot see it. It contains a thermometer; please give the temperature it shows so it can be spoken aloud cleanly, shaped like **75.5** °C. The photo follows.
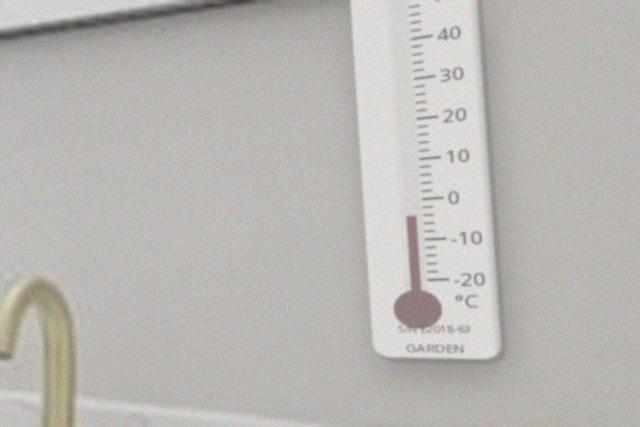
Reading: **-4** °C
